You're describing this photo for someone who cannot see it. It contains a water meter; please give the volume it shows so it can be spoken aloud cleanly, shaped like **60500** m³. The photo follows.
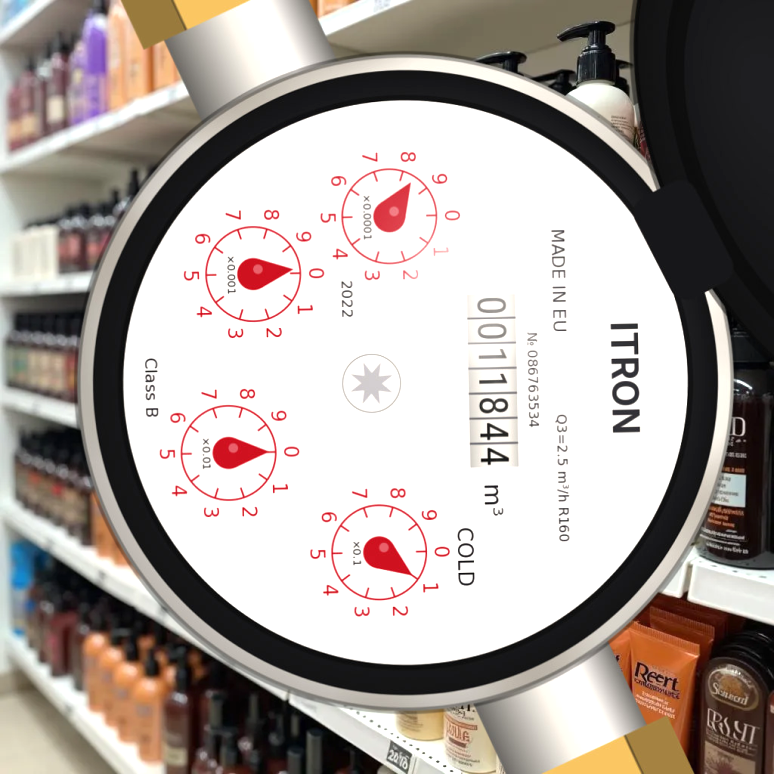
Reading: **11844.0998** m³
